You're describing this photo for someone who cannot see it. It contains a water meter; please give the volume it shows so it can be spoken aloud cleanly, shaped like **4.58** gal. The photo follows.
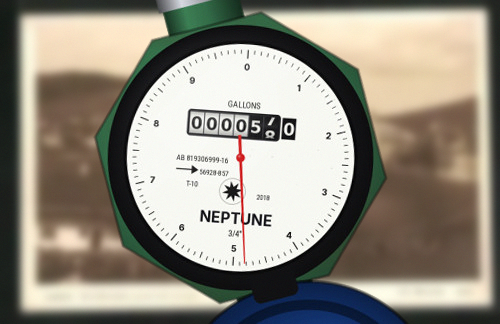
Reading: **574.8** gal
